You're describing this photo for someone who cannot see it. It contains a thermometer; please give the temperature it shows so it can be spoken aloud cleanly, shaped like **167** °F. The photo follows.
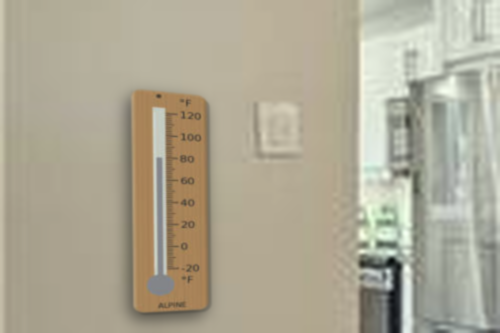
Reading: **80** °F
